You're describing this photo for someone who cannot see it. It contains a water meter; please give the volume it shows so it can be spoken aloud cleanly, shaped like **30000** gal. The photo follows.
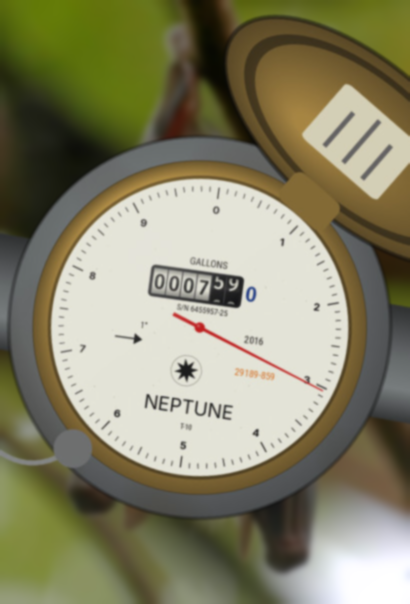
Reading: **7593.0** gal
